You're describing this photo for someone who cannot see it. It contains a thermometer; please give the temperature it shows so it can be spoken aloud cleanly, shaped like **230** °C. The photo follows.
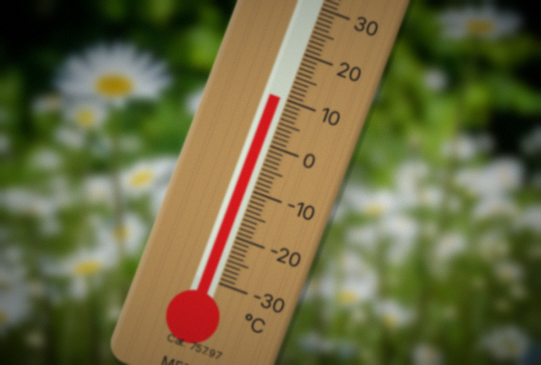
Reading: **10** °C
